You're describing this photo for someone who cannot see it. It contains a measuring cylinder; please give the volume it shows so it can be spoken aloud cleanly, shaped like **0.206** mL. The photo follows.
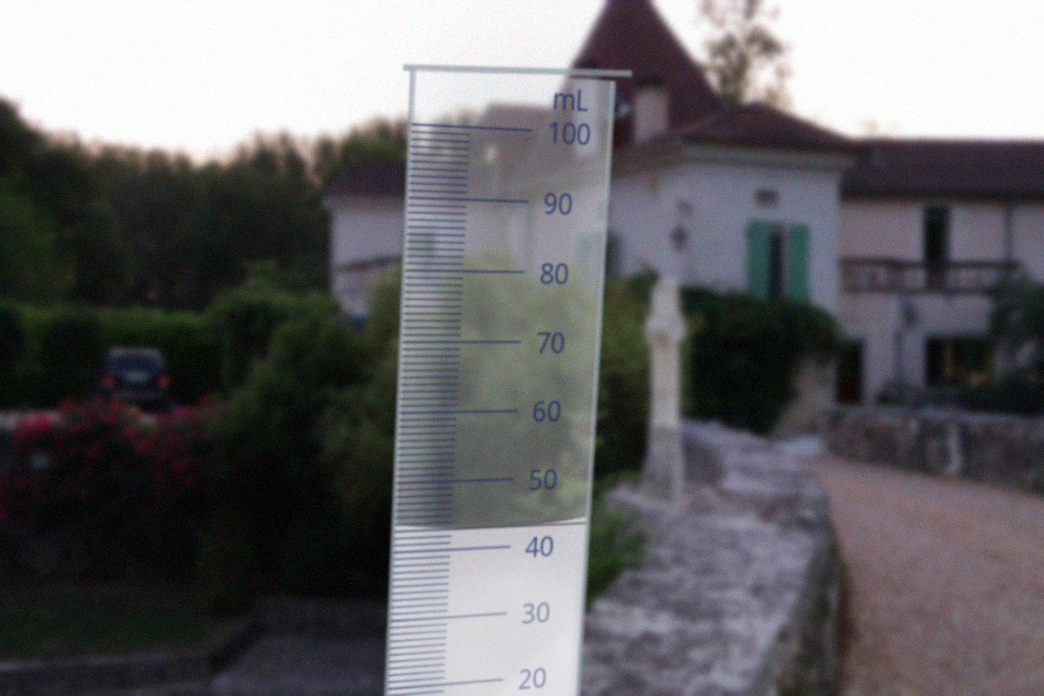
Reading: **43** mL
